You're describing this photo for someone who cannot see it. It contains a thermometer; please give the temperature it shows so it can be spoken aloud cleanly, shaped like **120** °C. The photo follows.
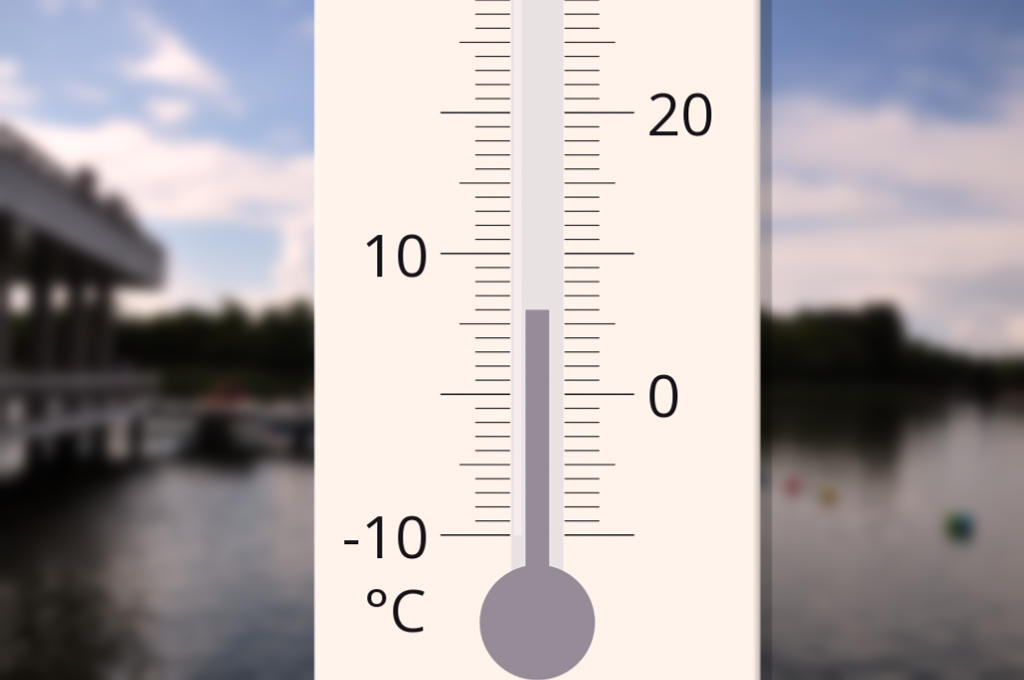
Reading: **6** °C
